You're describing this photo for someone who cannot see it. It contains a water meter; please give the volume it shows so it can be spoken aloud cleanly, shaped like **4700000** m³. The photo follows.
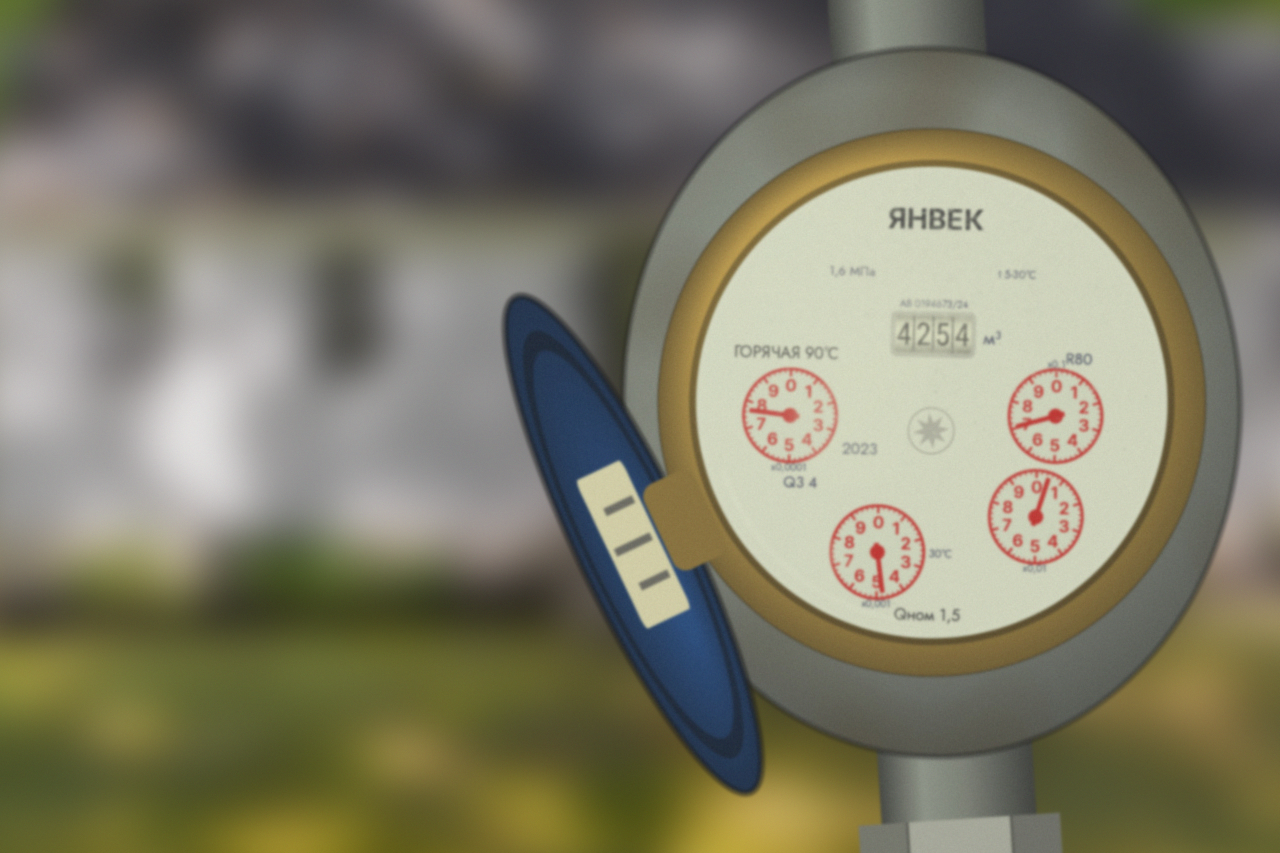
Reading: **4254.7047** m³
